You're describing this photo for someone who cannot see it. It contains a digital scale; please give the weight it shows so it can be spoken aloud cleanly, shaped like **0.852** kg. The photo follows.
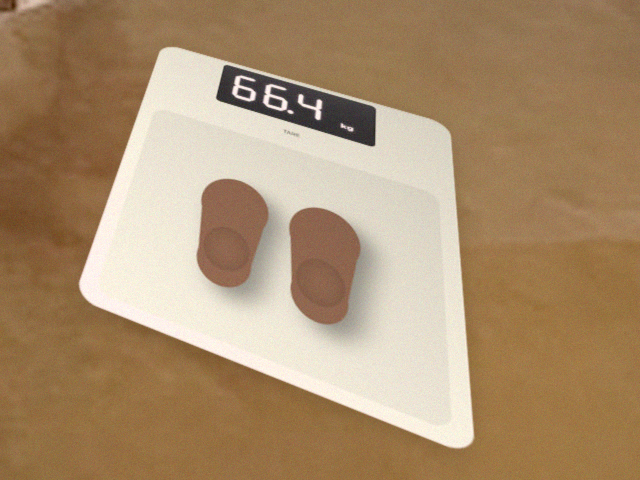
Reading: **66.4** kg
